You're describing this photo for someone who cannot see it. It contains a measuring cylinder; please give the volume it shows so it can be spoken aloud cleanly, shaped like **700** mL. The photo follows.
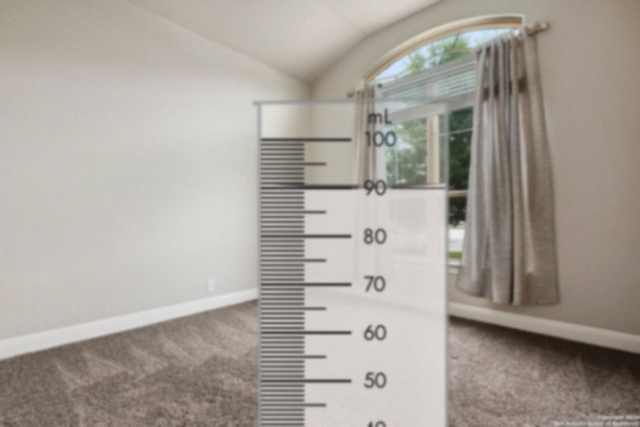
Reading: **90** mL
